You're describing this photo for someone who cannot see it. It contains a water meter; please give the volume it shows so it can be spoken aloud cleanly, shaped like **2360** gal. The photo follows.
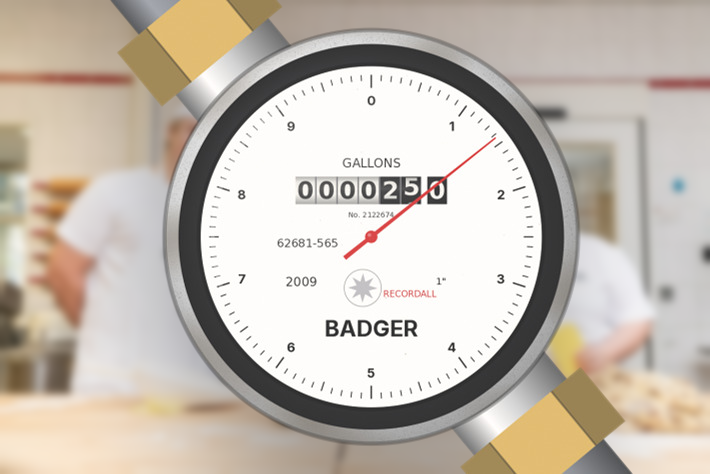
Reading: **251.4** gal
